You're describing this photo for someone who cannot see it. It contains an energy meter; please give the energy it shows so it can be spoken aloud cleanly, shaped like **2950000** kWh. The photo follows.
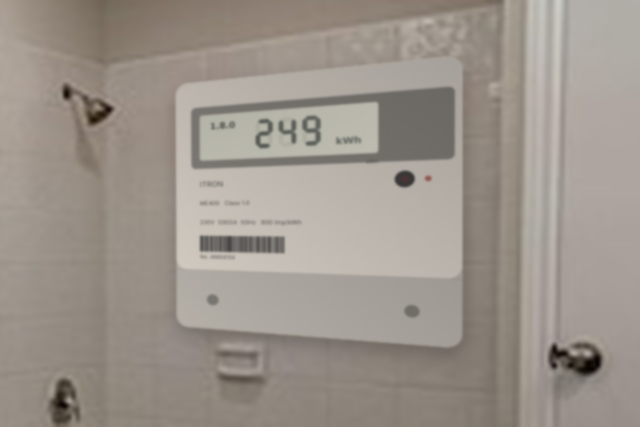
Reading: **249** kWh
